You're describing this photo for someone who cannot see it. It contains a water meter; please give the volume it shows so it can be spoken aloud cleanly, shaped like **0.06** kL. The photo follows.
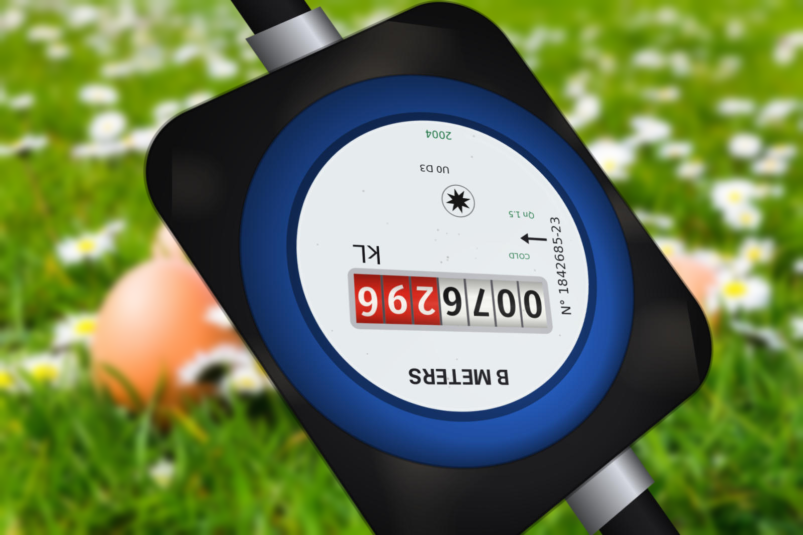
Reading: **76.296** kL
